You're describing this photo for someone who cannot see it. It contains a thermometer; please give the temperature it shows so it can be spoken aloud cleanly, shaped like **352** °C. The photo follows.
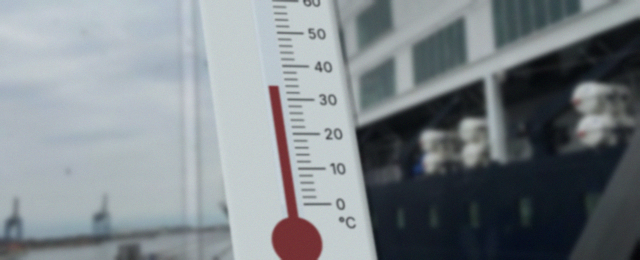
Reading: **34** °C
